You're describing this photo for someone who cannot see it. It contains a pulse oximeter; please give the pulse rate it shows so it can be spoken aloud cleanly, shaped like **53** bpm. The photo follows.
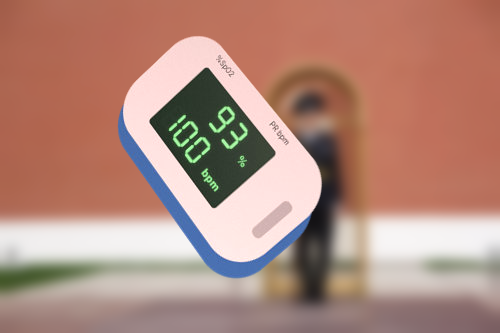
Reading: **100** bpm
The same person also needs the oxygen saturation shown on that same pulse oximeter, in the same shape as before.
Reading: **93** %
